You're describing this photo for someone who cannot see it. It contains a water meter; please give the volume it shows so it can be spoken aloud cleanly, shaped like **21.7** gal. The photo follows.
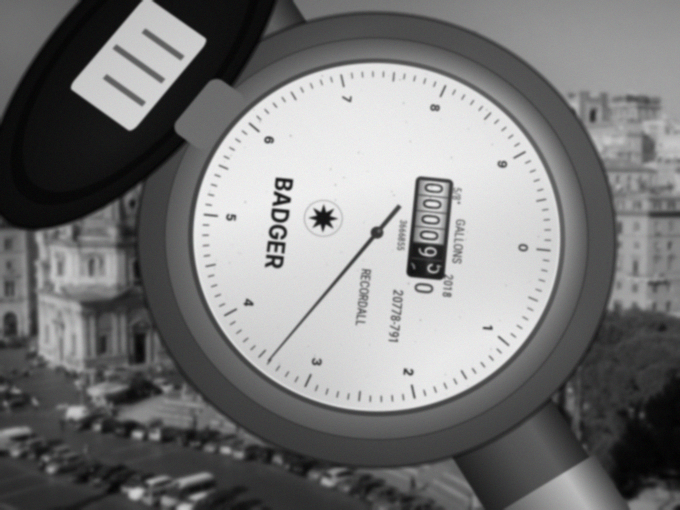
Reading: **953.4** gal
